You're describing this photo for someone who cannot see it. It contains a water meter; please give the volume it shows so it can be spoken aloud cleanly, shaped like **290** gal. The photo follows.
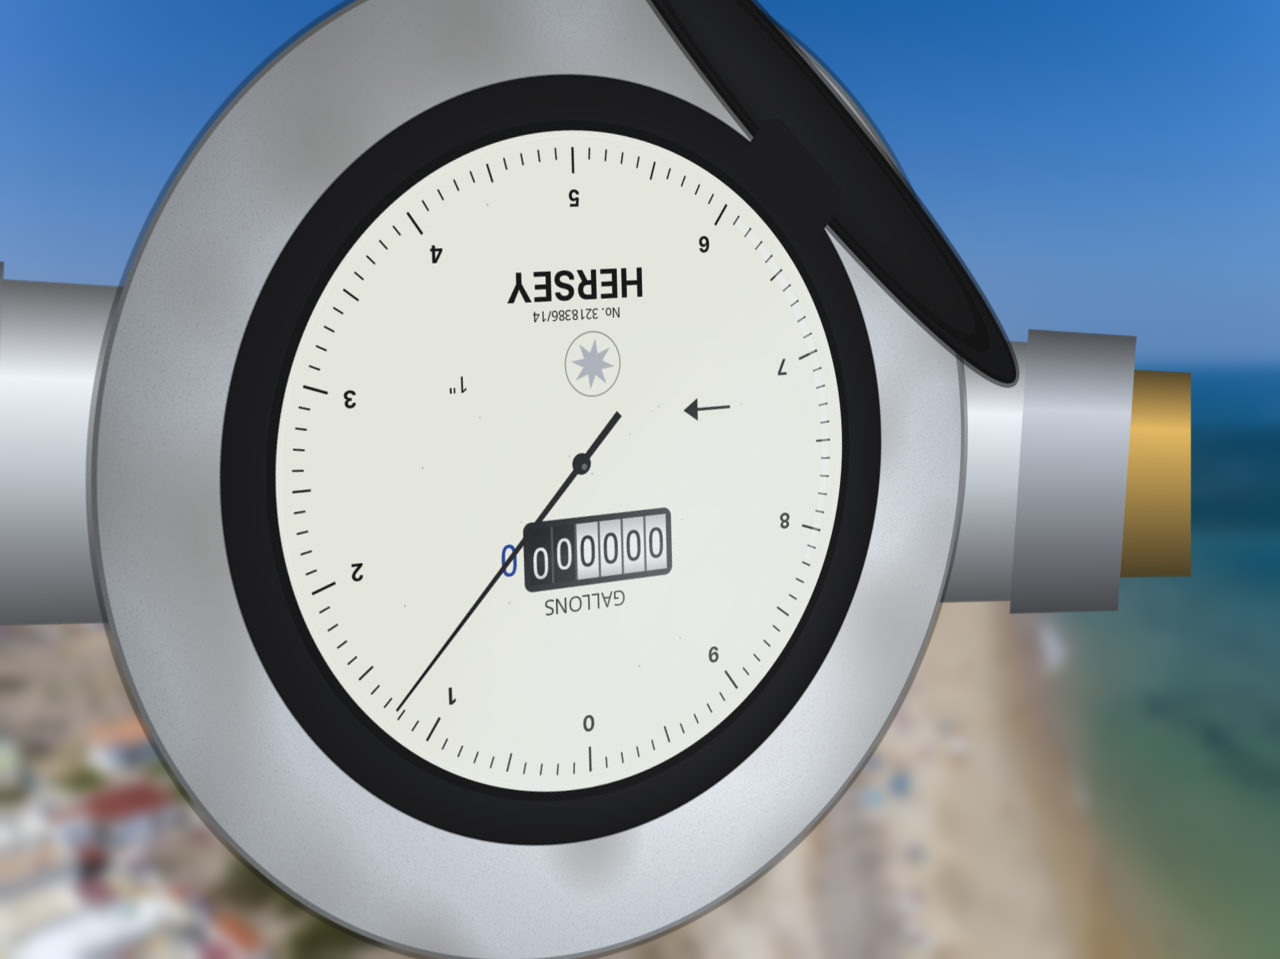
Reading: **1.2** gal
